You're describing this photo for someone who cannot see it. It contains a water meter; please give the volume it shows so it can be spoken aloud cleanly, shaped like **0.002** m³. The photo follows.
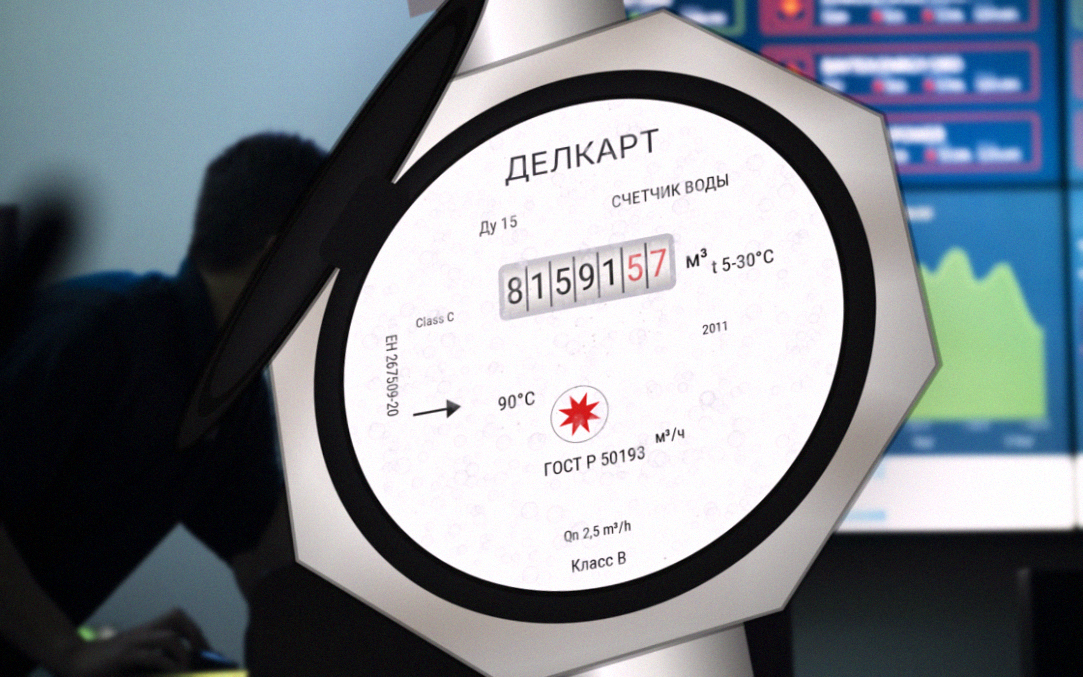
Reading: **81591.57** m³
